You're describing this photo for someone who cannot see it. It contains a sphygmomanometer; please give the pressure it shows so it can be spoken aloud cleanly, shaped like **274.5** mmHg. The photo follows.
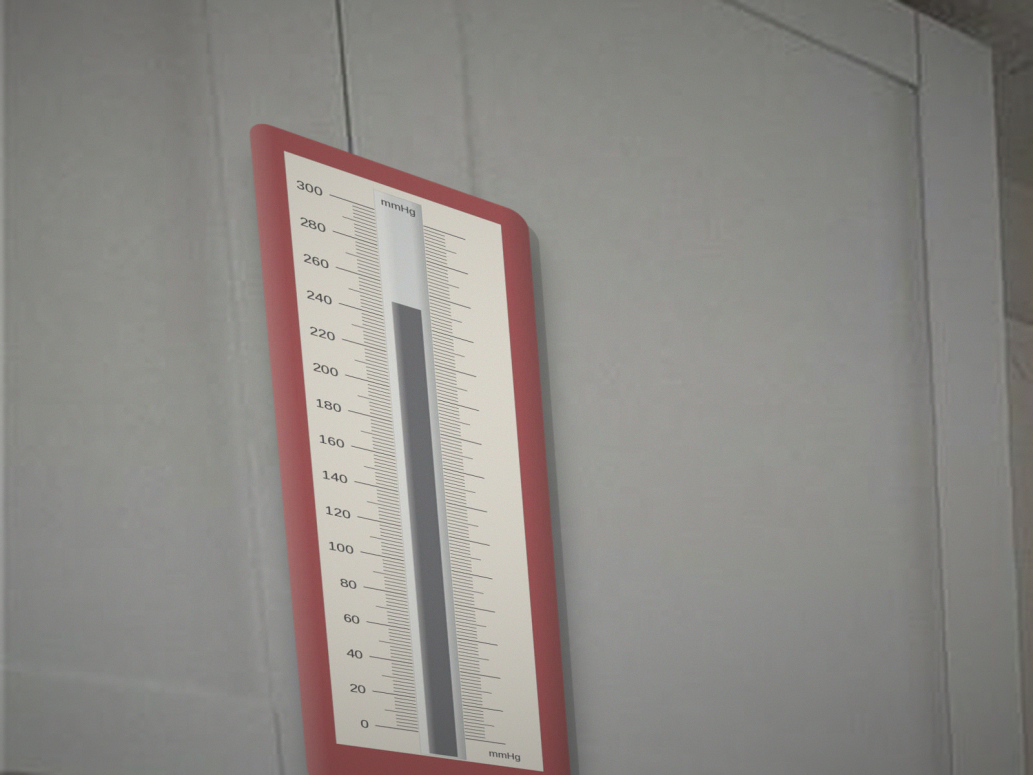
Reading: **250** mmHg
